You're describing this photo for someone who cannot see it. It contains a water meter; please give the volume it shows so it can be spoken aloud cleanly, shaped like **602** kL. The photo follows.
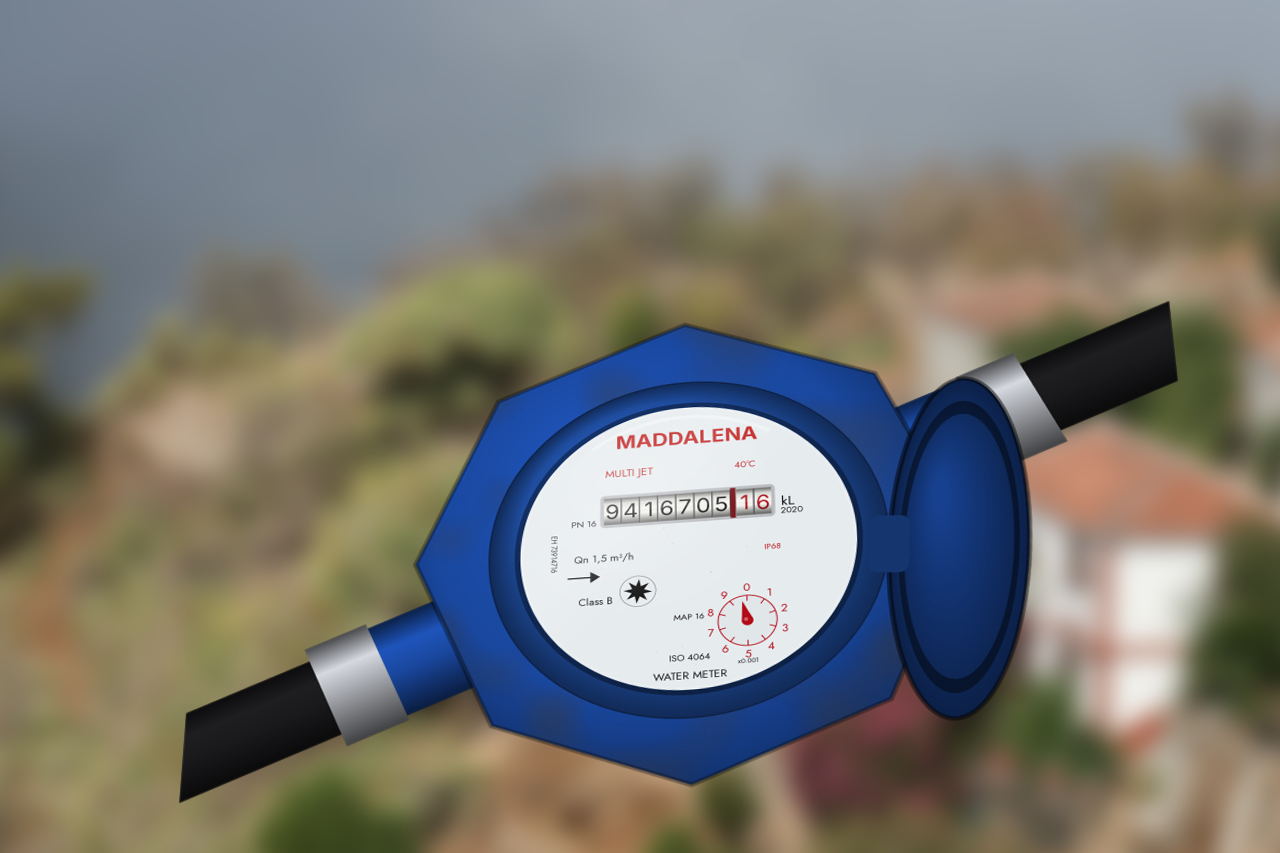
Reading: **9416705.159** kL
